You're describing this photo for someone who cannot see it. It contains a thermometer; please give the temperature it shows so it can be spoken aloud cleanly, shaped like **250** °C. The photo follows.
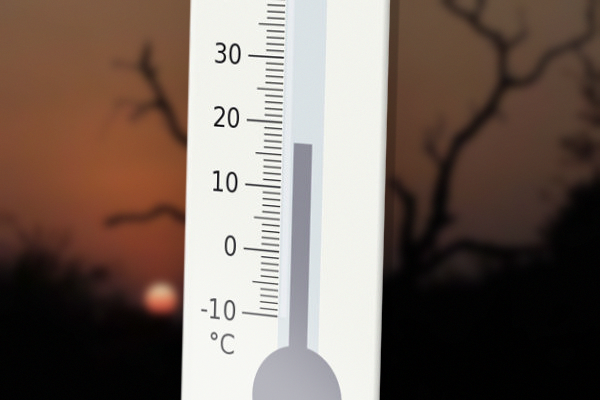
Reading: **17** °C
